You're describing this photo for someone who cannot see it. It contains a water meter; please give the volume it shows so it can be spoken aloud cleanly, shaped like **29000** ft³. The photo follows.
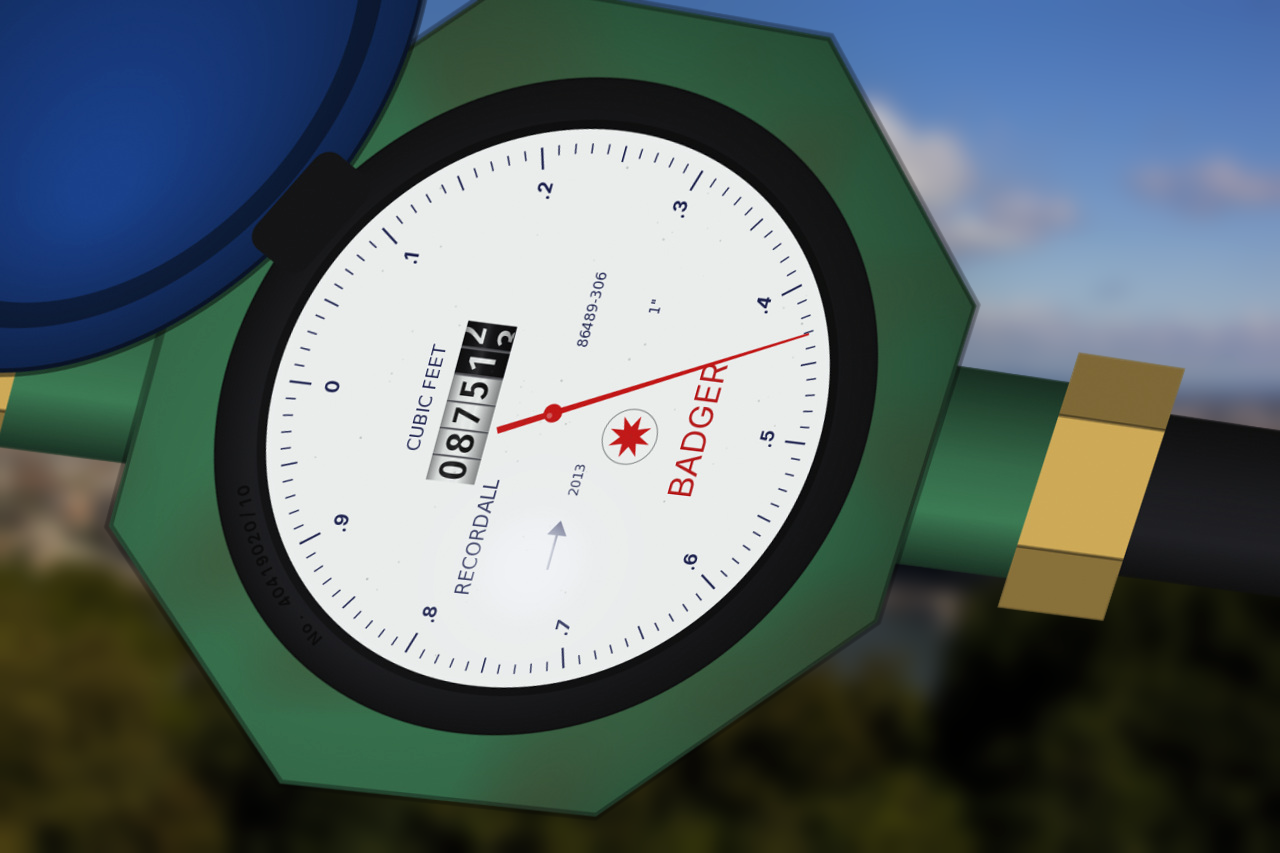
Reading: **87512.43** ft³
